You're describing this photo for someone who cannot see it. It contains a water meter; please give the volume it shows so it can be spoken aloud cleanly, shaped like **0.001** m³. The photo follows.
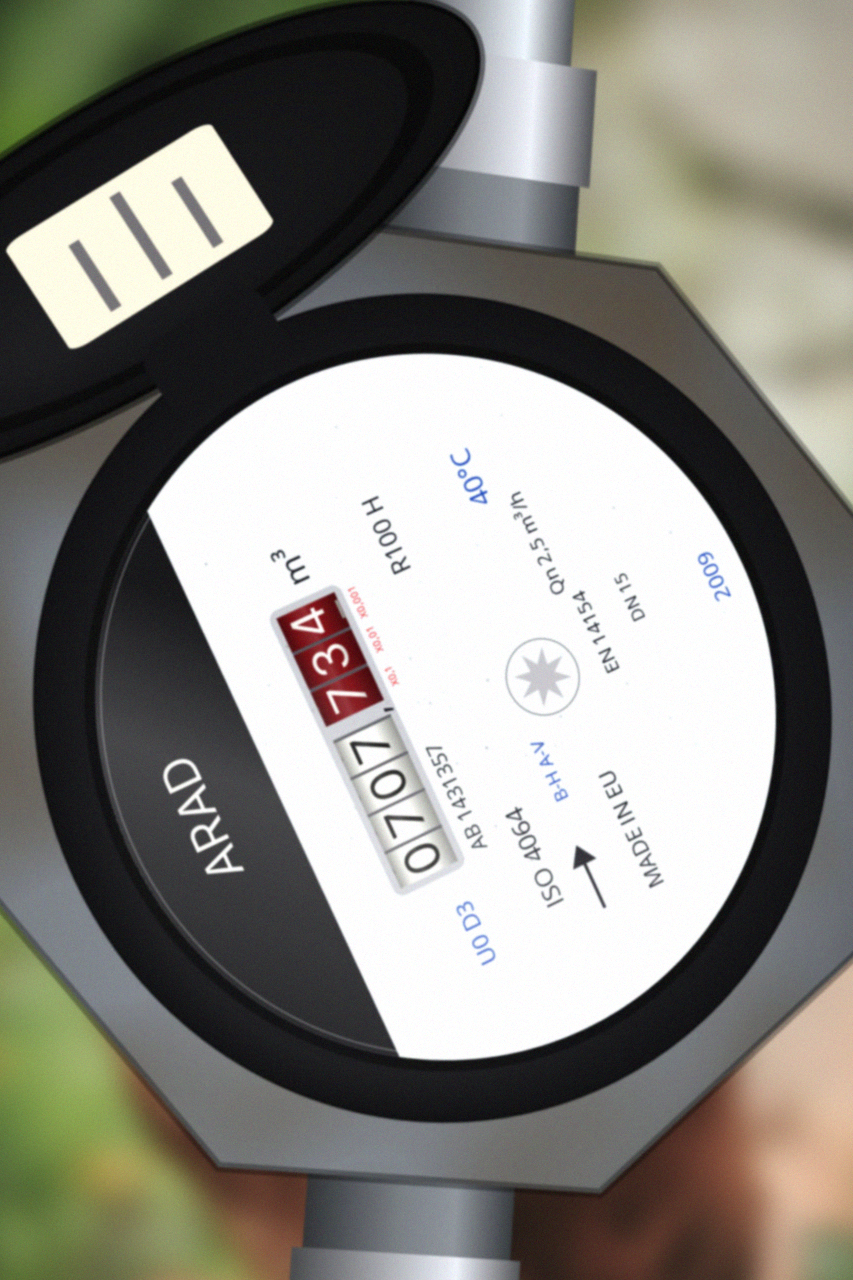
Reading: **707.734** m³
